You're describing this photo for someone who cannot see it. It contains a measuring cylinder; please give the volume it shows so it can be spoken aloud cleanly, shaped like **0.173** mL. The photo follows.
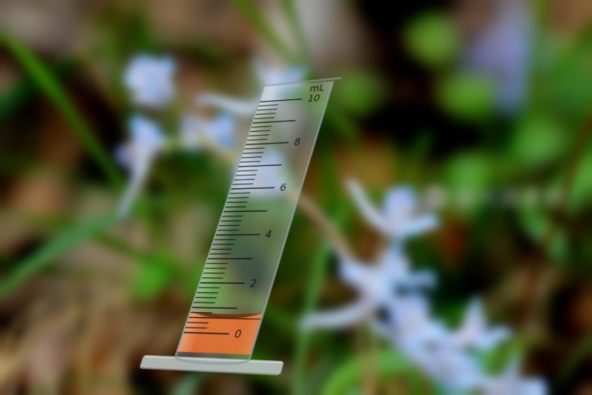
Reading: **0.6** mL
